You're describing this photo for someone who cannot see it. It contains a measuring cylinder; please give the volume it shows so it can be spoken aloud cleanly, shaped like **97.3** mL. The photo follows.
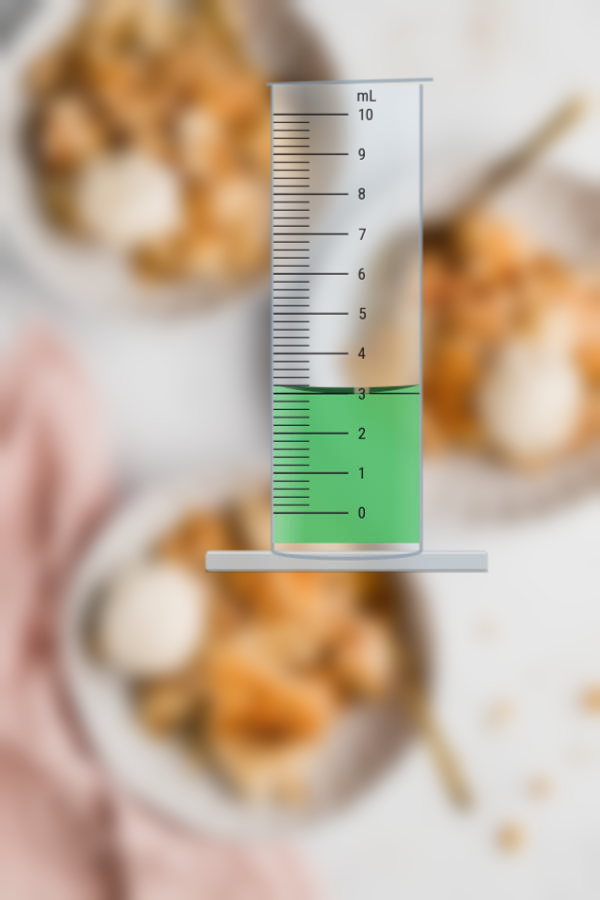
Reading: **3** mL
